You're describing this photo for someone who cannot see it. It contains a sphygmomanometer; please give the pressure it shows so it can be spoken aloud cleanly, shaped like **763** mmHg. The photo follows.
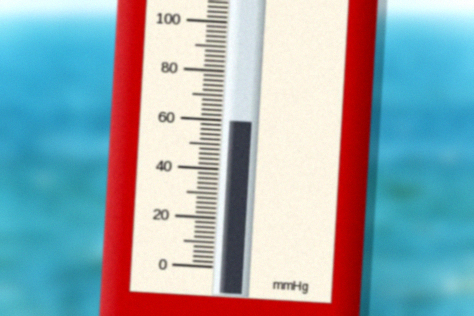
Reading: **60** mmHg
